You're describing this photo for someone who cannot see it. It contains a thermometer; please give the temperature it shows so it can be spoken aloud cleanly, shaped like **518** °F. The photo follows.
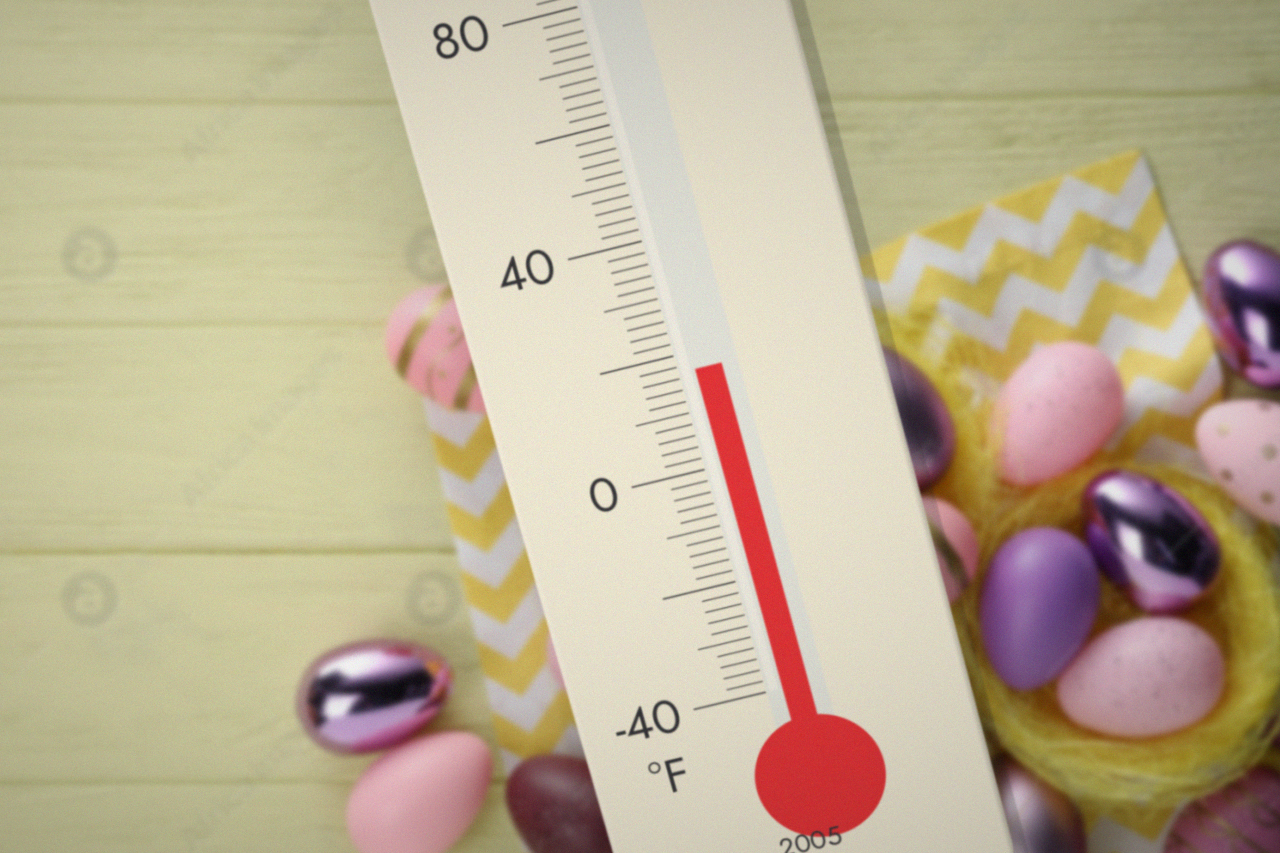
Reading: **17** °F
